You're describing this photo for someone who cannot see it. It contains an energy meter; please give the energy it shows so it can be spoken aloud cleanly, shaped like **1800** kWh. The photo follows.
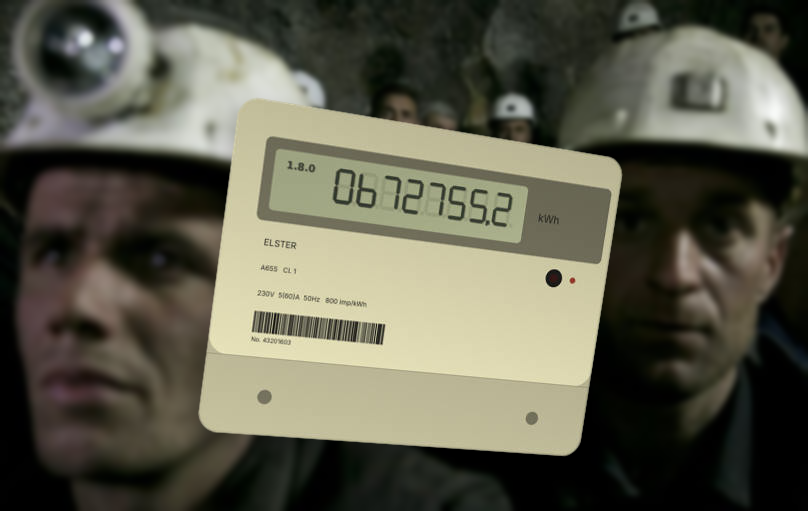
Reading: **672755.2** kWh
